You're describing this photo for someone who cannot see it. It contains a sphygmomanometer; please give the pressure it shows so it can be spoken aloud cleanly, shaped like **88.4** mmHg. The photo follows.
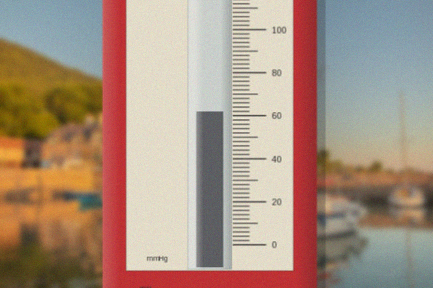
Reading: **62** mmHg
